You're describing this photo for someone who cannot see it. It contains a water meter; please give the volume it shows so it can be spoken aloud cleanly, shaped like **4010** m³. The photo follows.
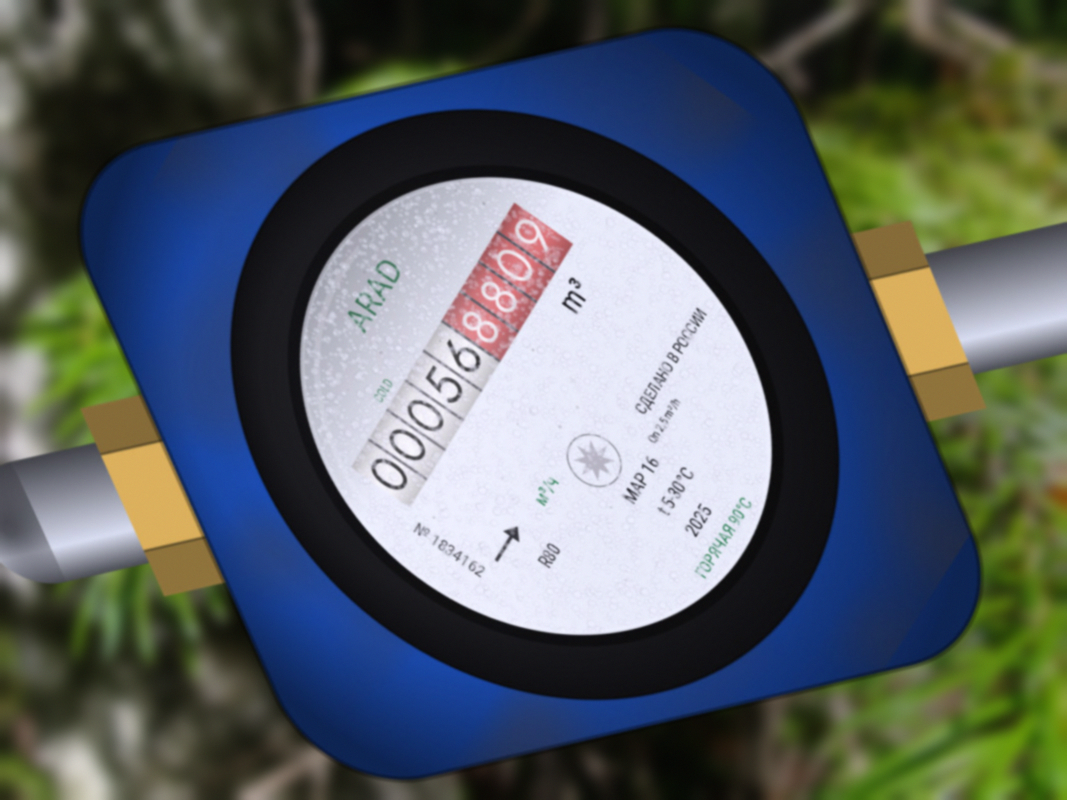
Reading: **56.8809** m³
